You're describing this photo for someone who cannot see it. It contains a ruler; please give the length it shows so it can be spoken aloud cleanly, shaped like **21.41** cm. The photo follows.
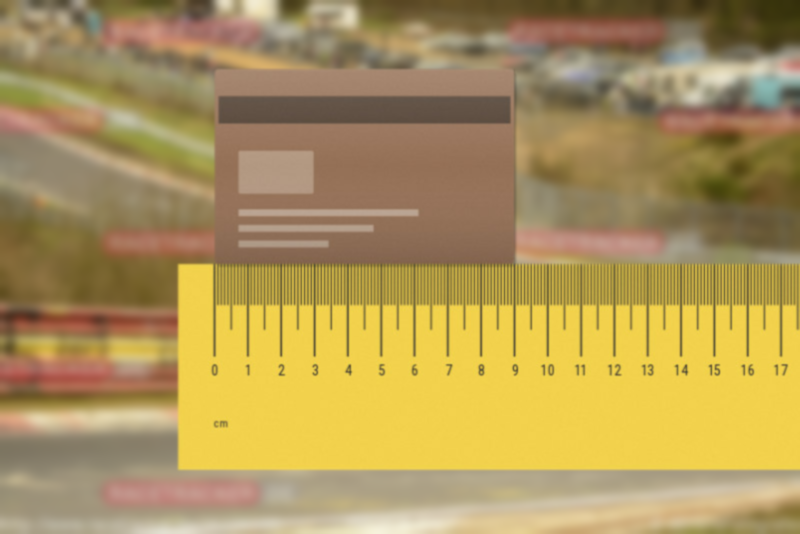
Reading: **9** cm
